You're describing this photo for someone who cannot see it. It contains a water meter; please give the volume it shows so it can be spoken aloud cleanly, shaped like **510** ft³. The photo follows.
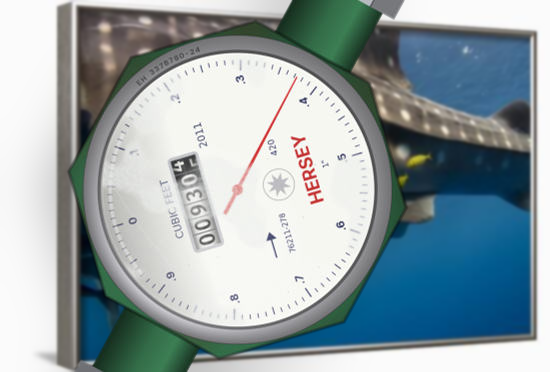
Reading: **9304.37** ft³
